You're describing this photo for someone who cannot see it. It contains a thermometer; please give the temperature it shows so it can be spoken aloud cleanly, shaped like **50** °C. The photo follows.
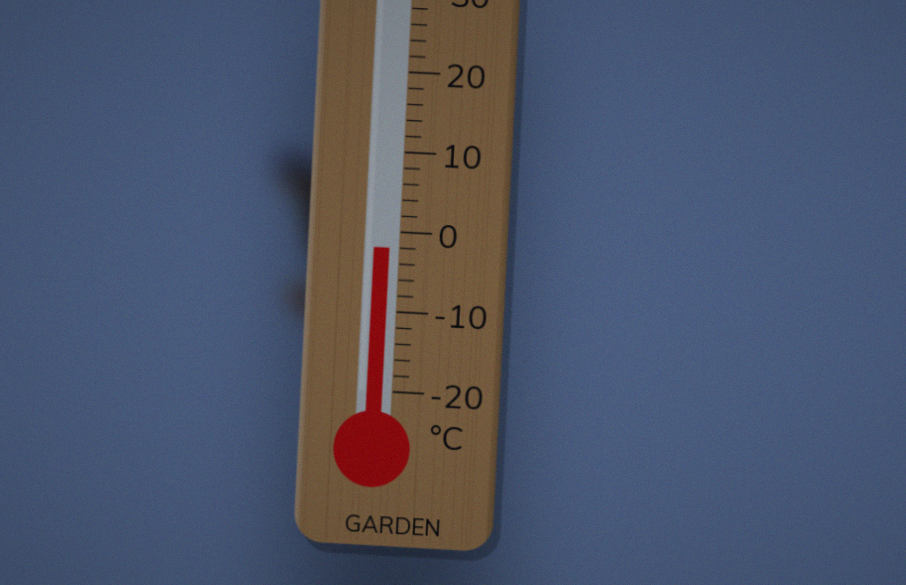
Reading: **-2** °C
